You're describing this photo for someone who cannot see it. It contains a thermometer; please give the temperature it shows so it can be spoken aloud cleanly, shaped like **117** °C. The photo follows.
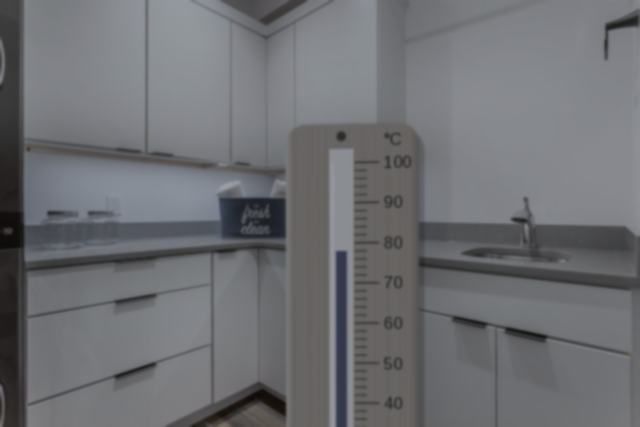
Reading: **78** °C
